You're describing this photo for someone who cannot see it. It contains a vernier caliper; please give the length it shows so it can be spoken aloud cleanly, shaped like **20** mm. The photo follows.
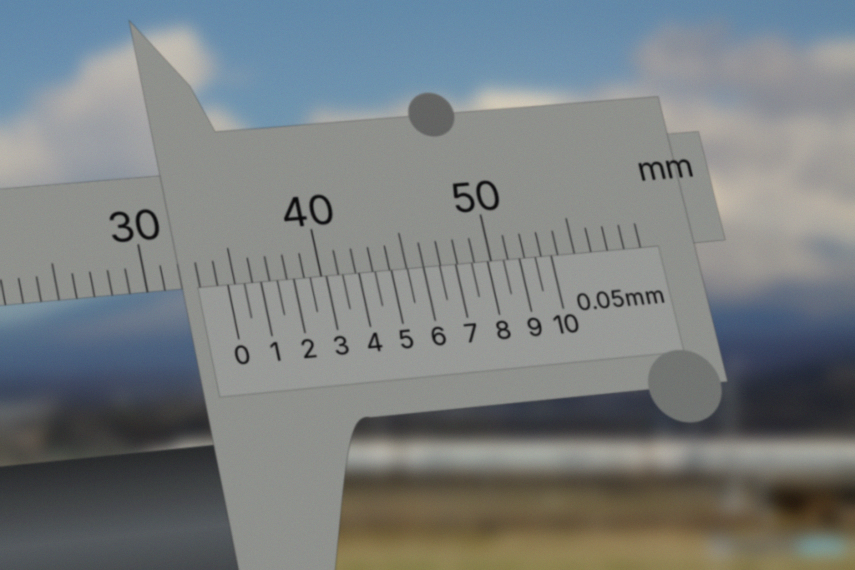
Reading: **34.6** mm
